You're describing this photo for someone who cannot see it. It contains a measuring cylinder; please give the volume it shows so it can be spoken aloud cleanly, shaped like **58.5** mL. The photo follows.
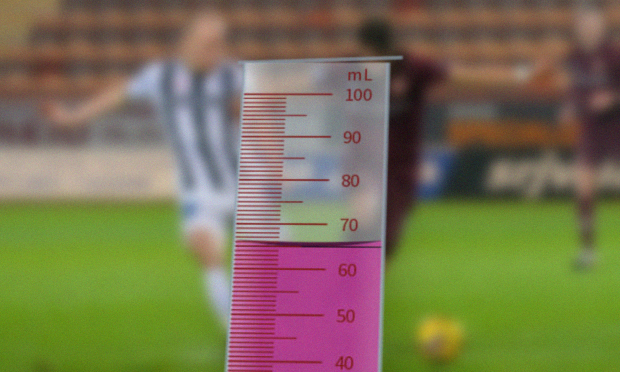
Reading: **65** mL
